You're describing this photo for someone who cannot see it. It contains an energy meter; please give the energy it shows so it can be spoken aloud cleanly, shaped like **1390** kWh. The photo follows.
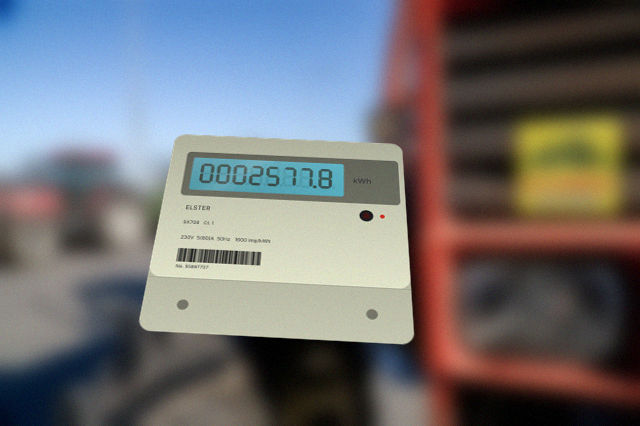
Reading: **2577.8** kWh
